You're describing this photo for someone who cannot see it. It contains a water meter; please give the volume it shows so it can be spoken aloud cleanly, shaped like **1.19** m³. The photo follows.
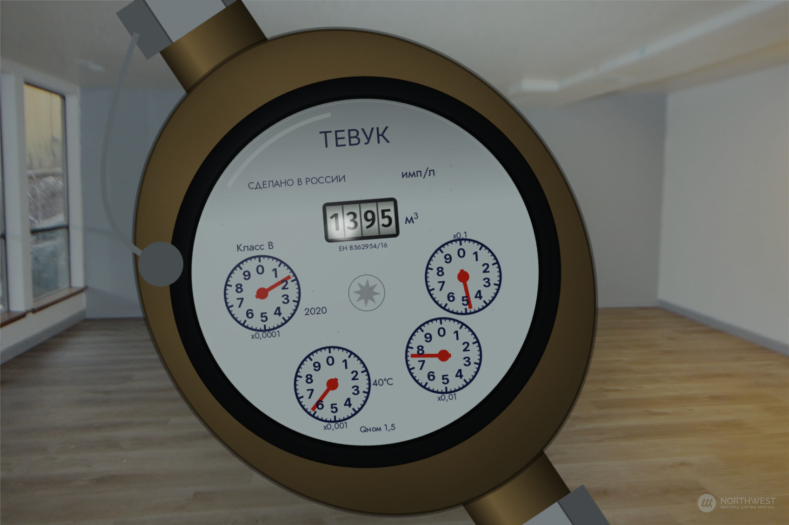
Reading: **1395.4761** m³
